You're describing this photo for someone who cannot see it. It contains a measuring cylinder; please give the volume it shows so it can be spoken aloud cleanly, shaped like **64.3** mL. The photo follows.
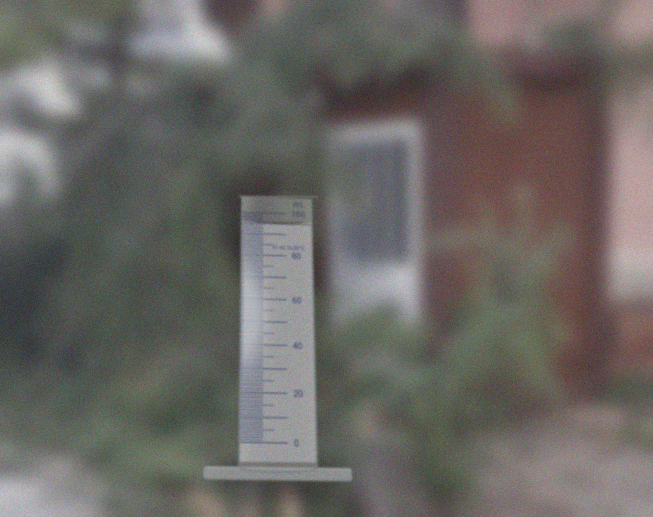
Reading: **95** mL
